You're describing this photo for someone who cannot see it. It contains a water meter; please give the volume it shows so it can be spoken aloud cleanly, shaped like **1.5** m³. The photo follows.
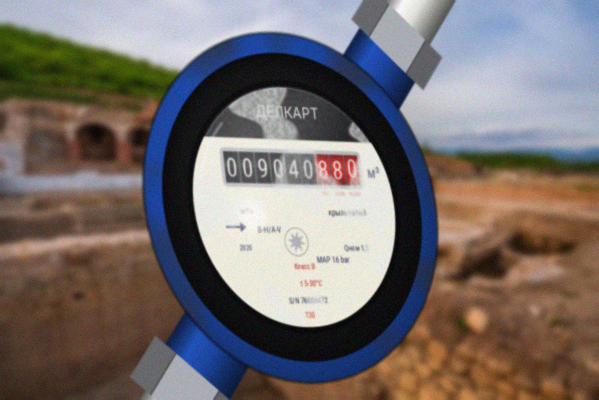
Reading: **9040.880** m³
